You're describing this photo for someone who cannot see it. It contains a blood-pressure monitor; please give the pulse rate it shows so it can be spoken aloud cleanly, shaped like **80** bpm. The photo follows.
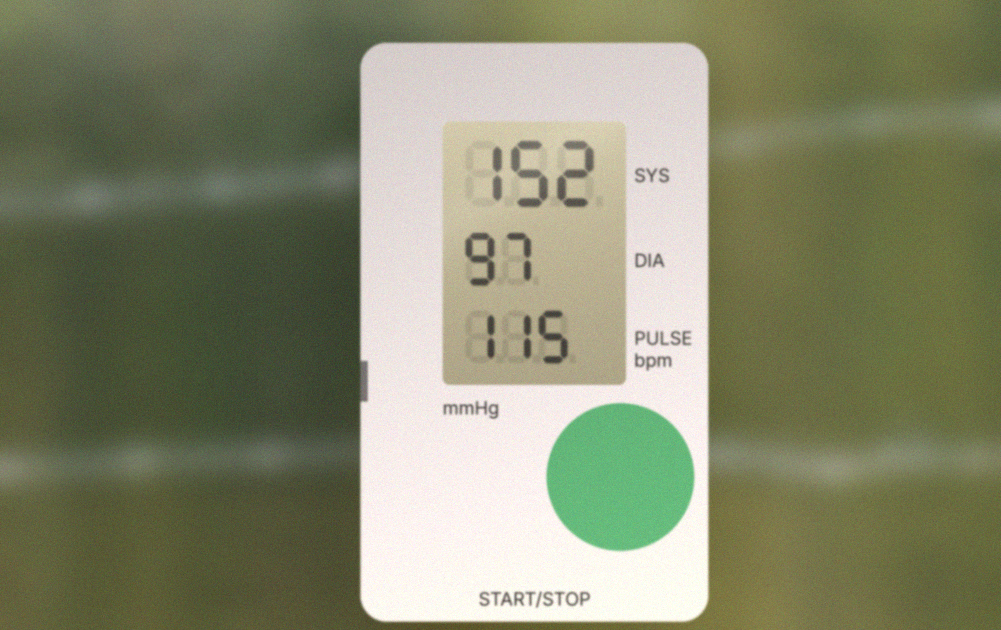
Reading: **115** bpm
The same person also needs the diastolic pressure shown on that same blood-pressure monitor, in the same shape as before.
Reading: **97** mmHg
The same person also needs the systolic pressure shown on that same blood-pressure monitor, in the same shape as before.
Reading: **152** mmHg
